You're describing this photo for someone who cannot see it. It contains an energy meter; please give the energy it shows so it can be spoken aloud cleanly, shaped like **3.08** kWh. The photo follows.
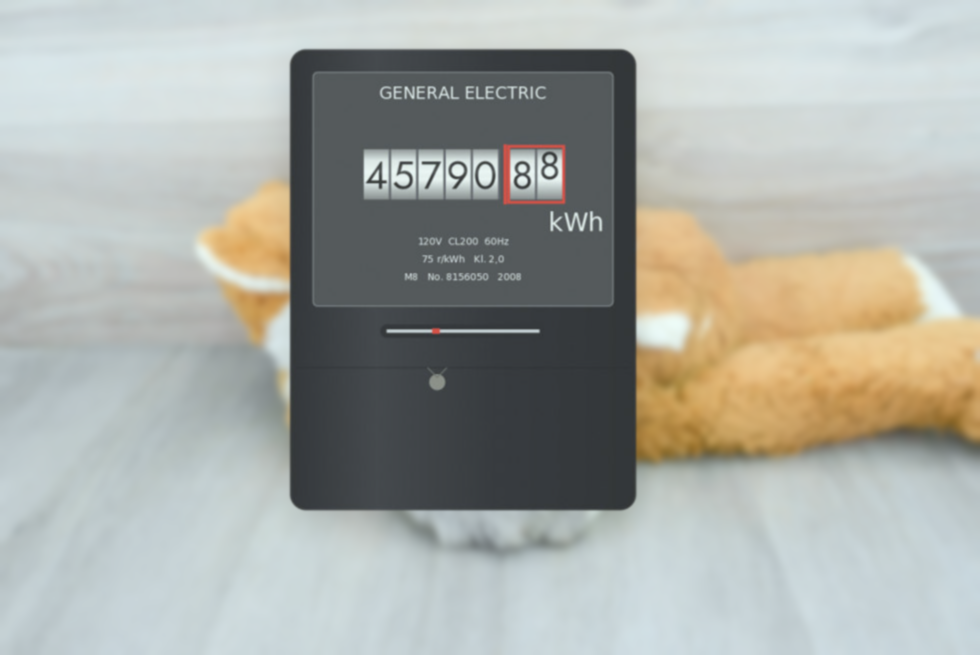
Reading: **45790.88** kWh
